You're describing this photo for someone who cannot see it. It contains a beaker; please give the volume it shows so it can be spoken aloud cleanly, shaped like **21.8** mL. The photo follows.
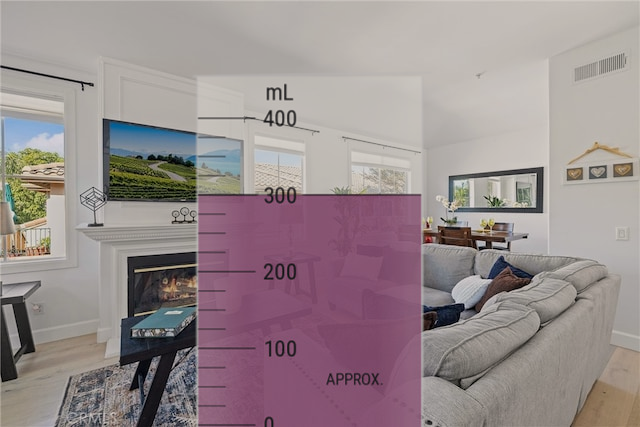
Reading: **300** mL
